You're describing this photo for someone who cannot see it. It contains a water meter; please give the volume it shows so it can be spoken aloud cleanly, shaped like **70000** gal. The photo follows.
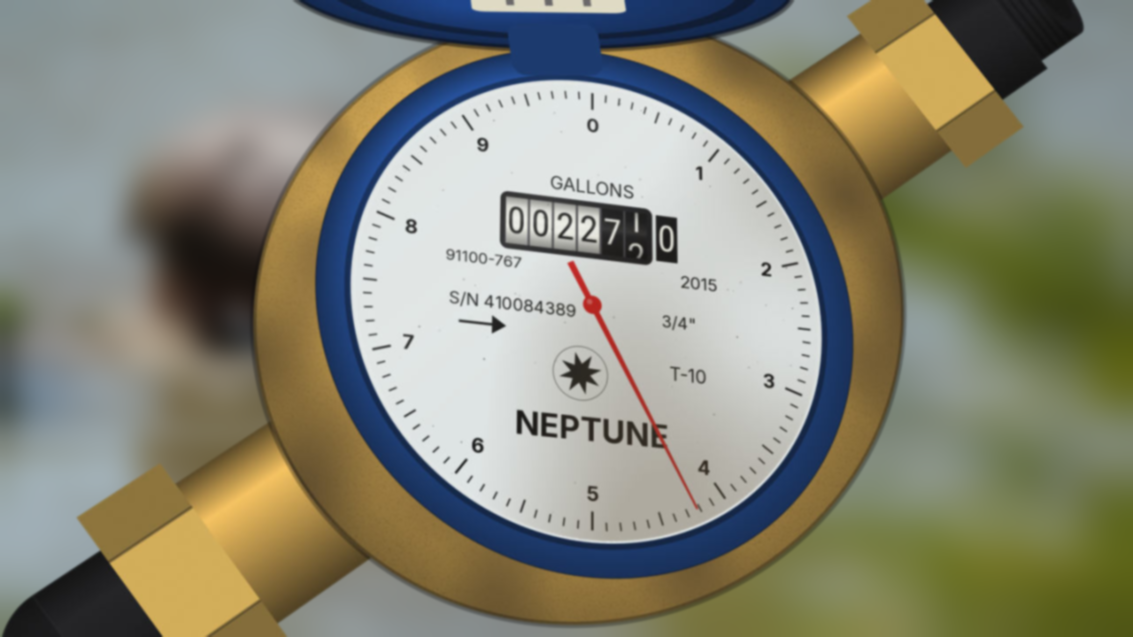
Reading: **22714.2** gal
